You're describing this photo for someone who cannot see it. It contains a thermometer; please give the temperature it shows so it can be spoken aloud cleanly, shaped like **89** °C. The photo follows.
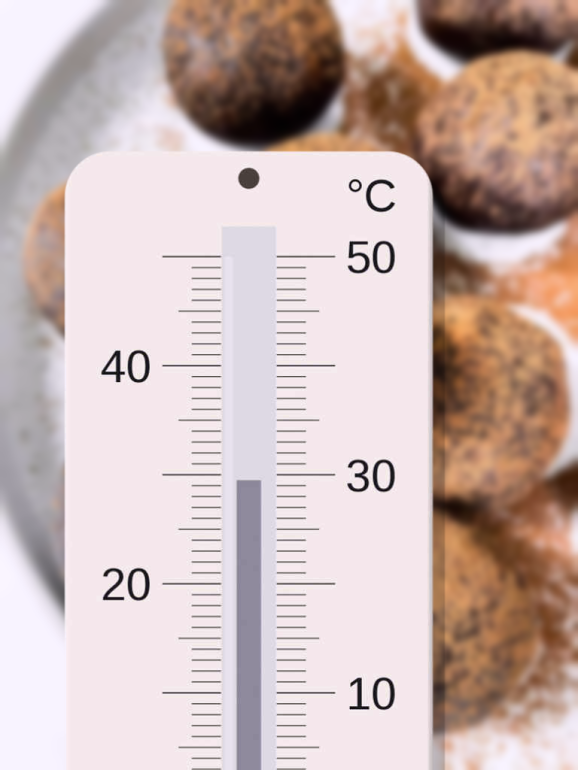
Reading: **29.5** °C
